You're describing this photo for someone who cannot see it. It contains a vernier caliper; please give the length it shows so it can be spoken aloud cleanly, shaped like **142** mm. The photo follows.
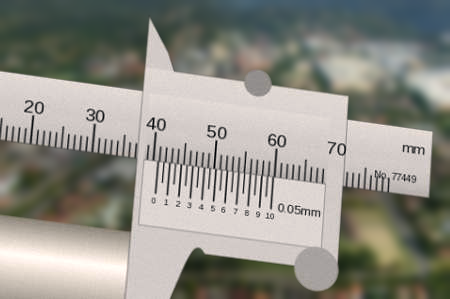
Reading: **40.8** mm
